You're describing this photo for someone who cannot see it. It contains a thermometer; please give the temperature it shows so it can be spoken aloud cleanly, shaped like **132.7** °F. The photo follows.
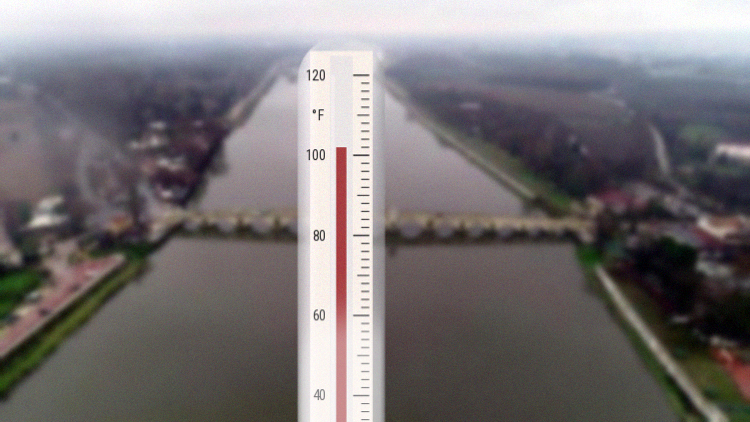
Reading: **102** °F
